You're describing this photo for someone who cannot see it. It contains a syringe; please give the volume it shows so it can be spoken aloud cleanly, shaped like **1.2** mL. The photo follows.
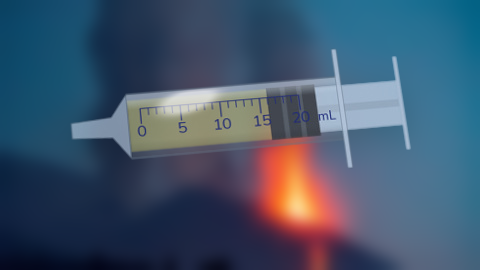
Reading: **16** mL
